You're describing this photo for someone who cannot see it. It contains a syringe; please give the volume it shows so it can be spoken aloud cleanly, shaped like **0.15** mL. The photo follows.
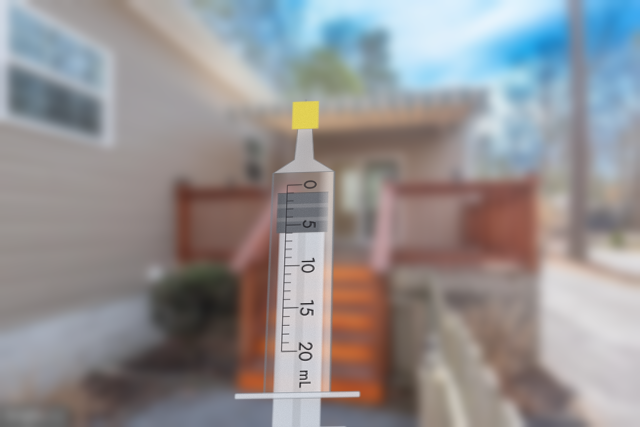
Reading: **1** mL
